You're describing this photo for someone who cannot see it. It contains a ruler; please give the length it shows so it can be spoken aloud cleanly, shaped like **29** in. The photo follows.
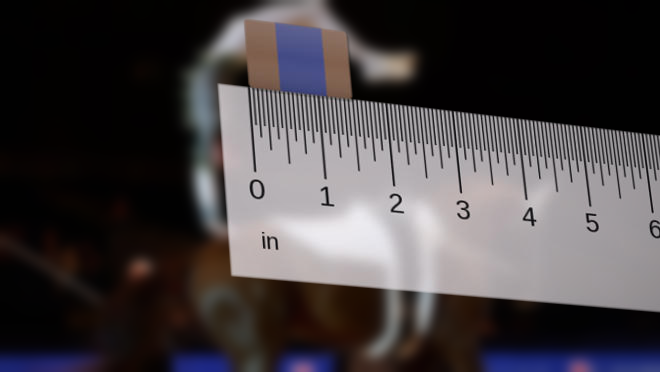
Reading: **1.5** in
